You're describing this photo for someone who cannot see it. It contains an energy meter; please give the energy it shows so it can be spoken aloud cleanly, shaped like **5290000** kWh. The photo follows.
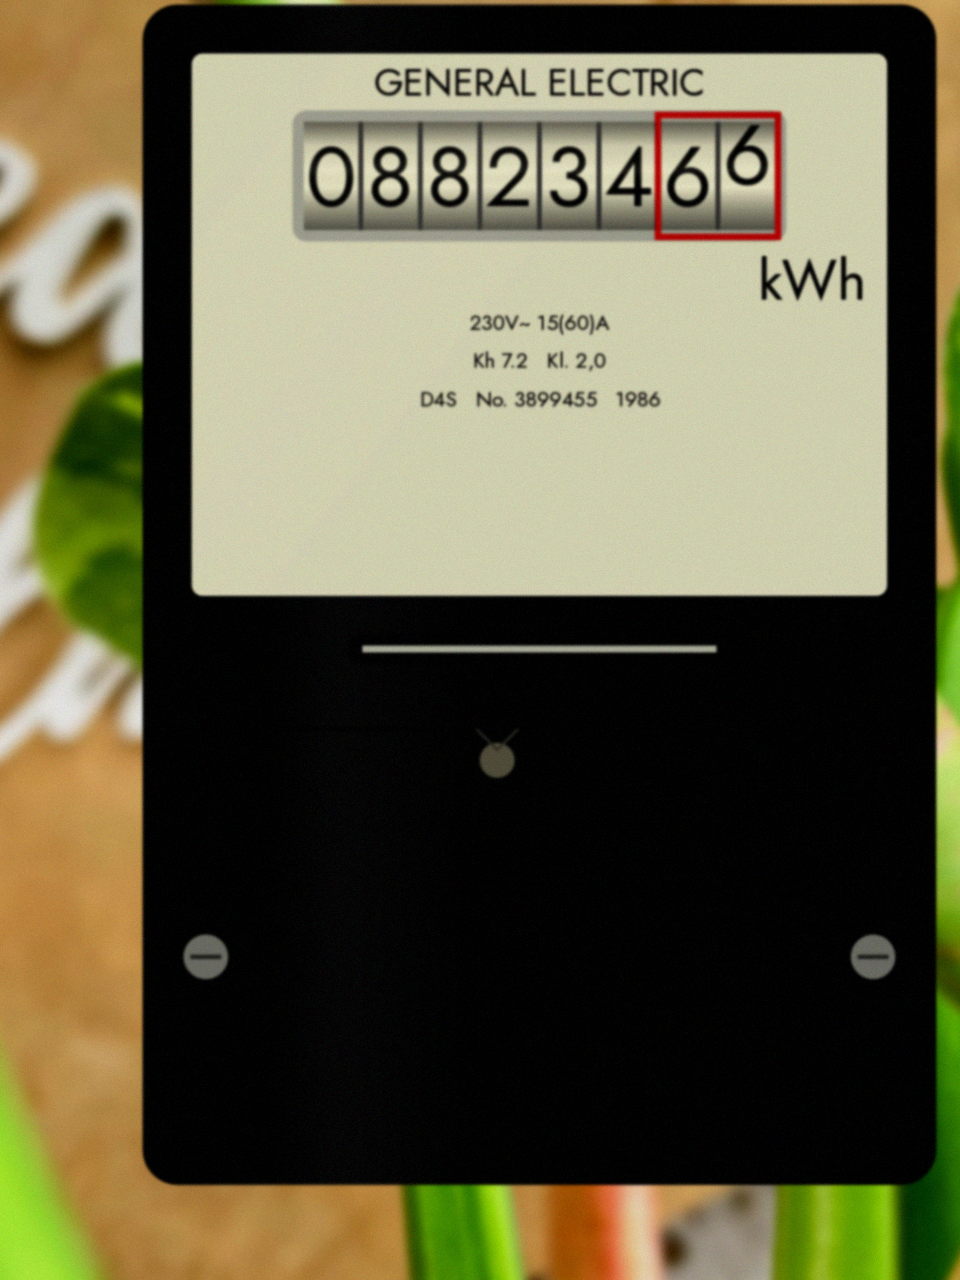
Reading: **88234.66** kWh
